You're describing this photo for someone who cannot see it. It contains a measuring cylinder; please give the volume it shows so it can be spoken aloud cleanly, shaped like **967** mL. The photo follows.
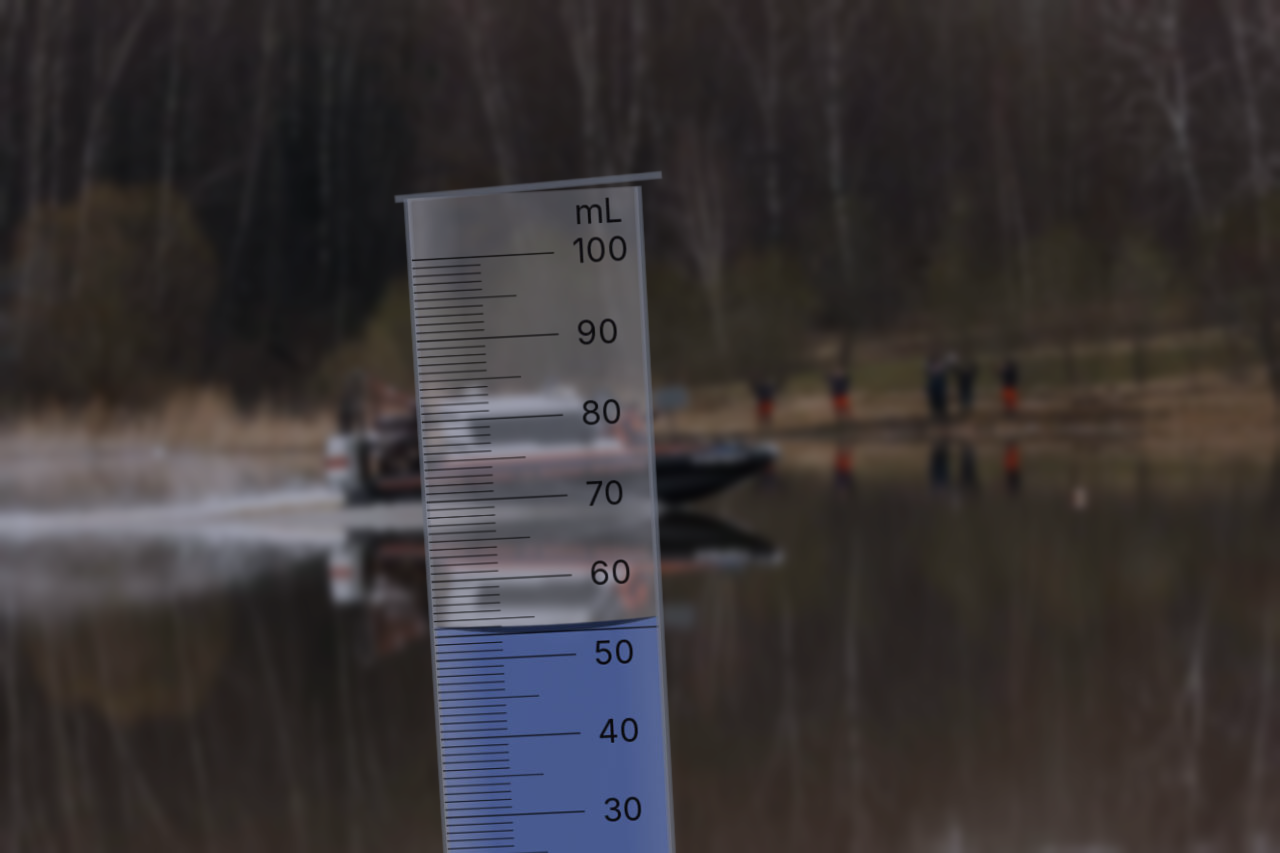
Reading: **53** mL
